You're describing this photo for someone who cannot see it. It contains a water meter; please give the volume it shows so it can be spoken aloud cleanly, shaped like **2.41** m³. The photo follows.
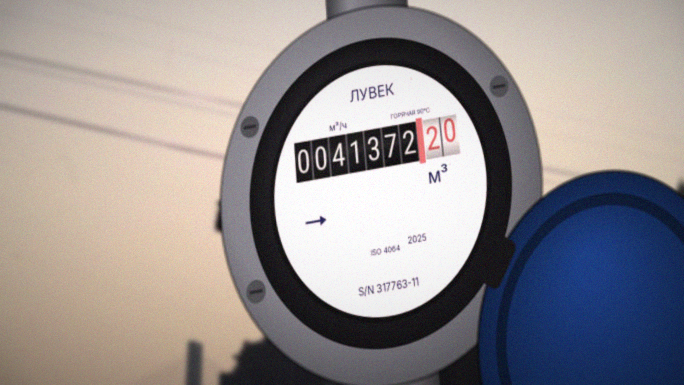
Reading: **41372.20** m³
